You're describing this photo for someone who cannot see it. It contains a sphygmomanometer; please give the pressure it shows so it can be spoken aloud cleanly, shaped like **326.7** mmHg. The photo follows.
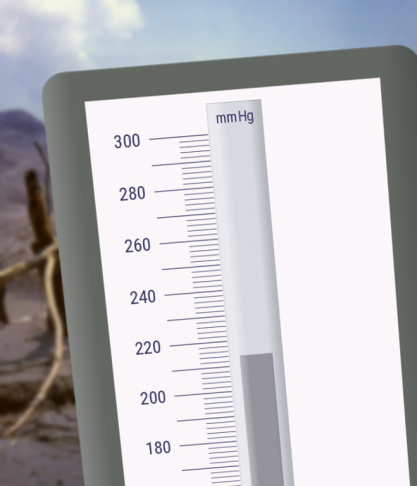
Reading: **214** mmHg
